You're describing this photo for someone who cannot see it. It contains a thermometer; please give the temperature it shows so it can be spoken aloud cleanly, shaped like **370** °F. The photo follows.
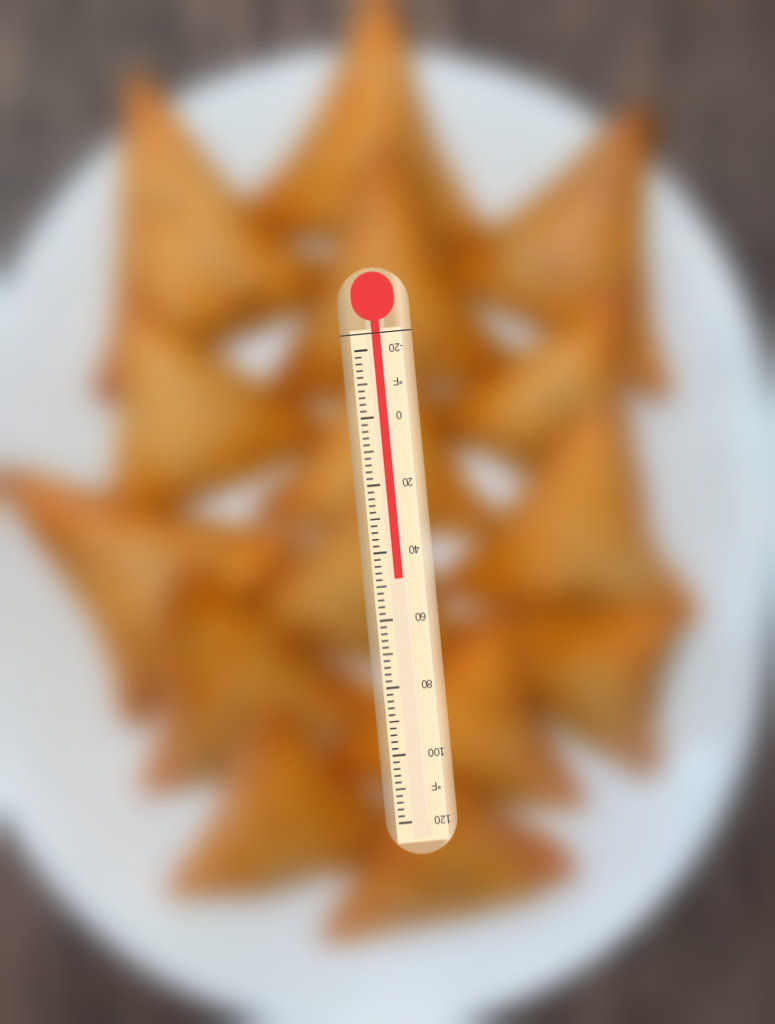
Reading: **48** °F
